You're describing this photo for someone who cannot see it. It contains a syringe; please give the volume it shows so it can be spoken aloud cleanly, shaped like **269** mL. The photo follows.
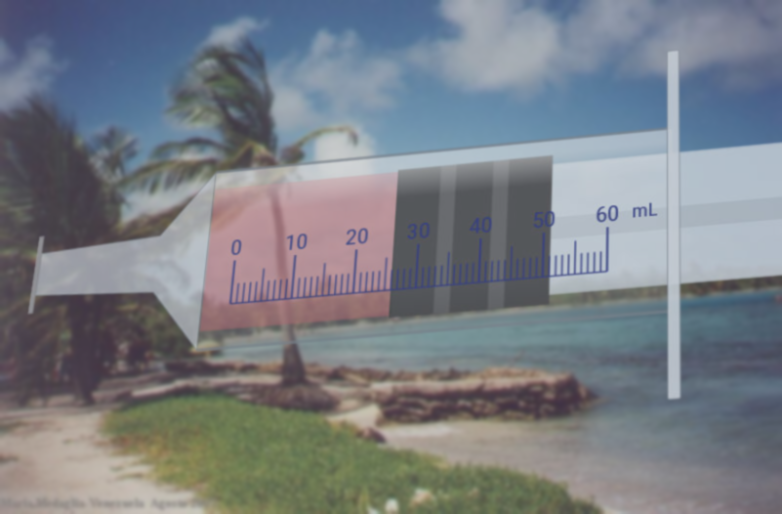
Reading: **26** mL
